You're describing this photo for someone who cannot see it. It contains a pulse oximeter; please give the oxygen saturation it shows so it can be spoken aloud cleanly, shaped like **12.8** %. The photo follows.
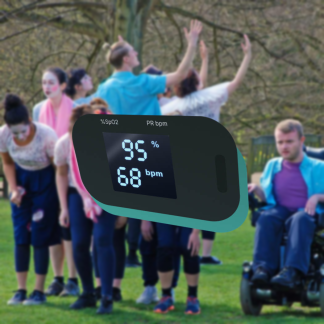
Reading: **95** %
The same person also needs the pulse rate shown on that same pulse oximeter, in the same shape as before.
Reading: **68** bpm
